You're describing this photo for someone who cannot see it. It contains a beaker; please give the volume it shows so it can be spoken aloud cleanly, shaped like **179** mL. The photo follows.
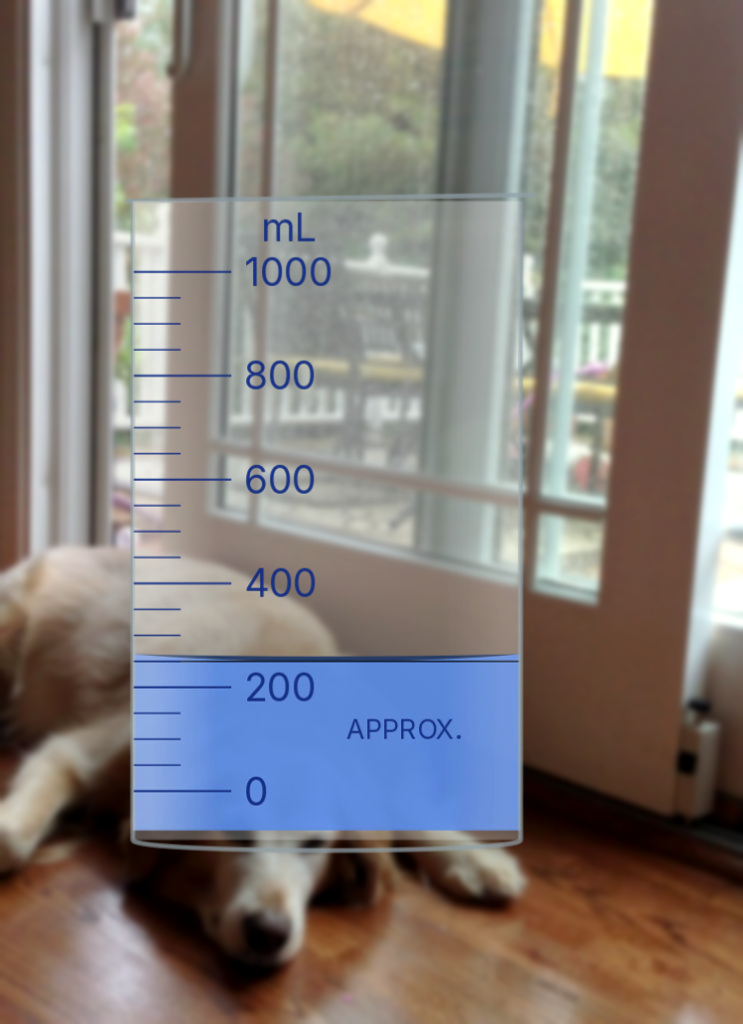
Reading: **250** mL
